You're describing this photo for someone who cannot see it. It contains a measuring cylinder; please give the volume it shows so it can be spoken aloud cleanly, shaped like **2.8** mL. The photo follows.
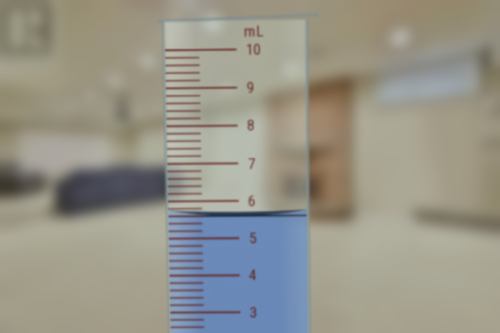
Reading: **5.6** mL
